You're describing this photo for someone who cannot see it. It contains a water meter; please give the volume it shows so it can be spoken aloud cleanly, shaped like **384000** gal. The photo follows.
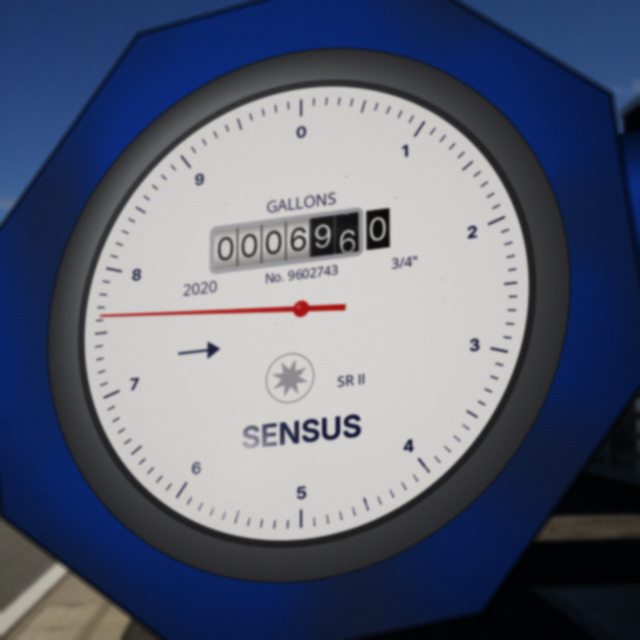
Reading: **6957.6** gal
